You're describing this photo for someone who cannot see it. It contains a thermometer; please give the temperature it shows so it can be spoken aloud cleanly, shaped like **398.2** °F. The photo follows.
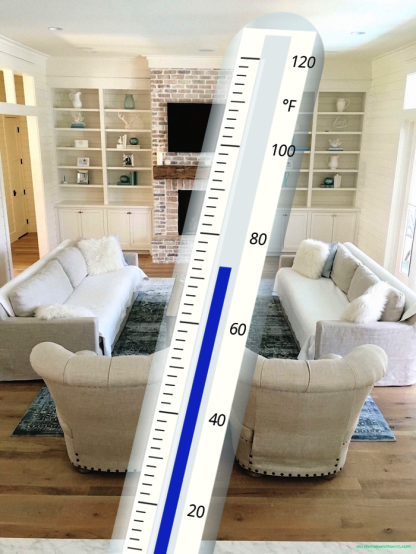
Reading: **73** °F
